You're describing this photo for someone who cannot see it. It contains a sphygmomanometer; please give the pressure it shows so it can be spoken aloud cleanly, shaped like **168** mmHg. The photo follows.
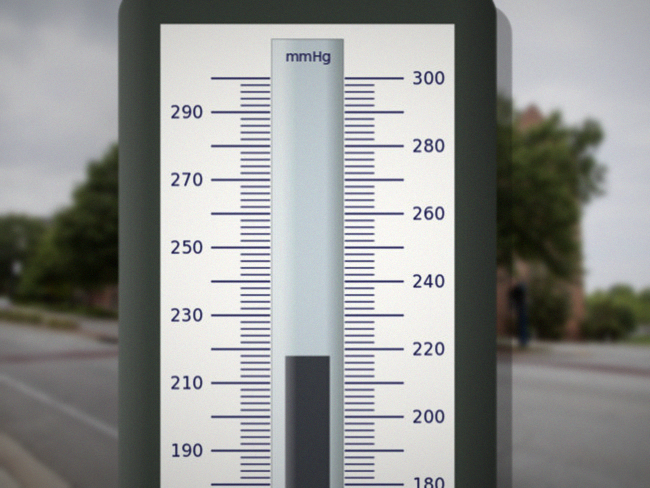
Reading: **218** mmHg
